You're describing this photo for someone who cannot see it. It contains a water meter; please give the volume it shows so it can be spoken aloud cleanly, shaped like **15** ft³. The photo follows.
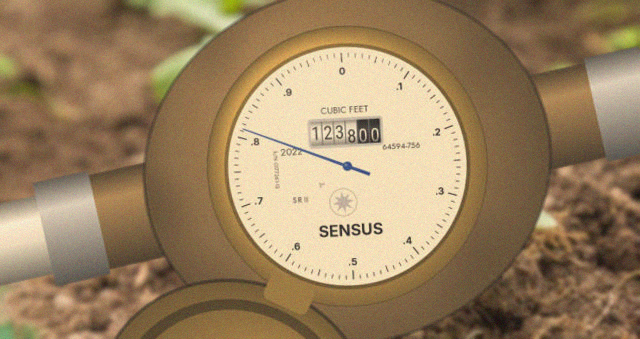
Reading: **123799.81** ft³
